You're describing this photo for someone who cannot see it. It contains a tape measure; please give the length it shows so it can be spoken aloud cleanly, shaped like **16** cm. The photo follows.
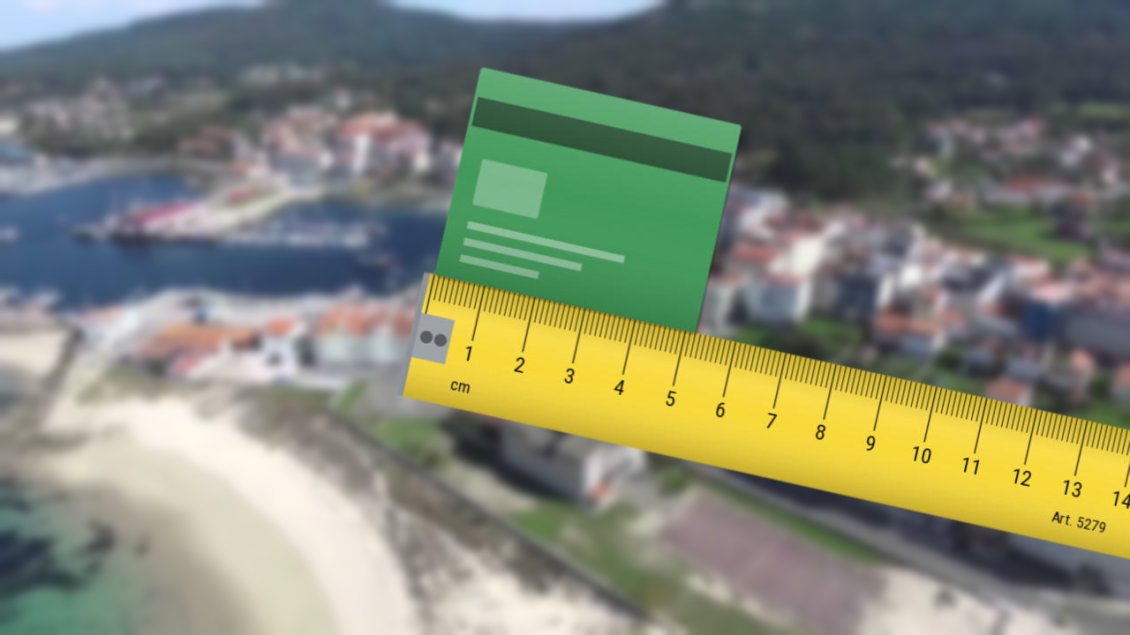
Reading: **5.2** cm
